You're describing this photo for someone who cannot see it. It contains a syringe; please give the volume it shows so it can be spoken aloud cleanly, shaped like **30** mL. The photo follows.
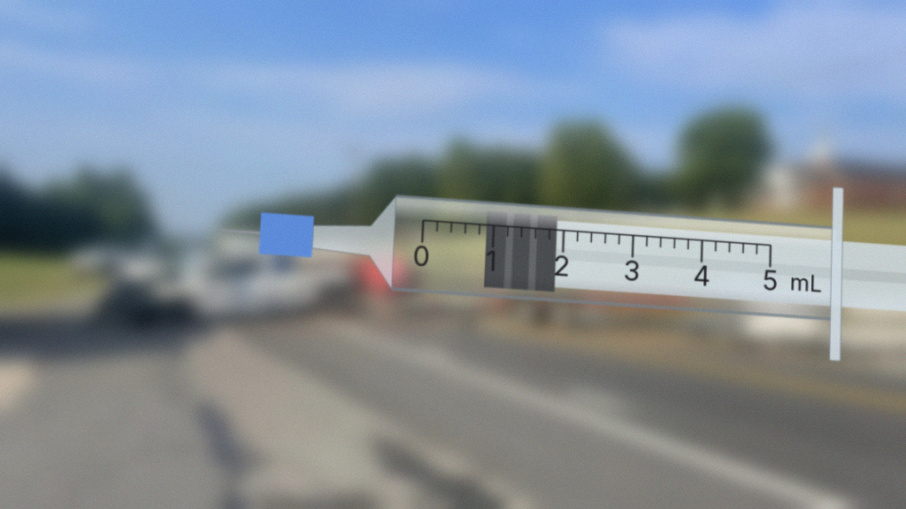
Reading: **0.9** mL
